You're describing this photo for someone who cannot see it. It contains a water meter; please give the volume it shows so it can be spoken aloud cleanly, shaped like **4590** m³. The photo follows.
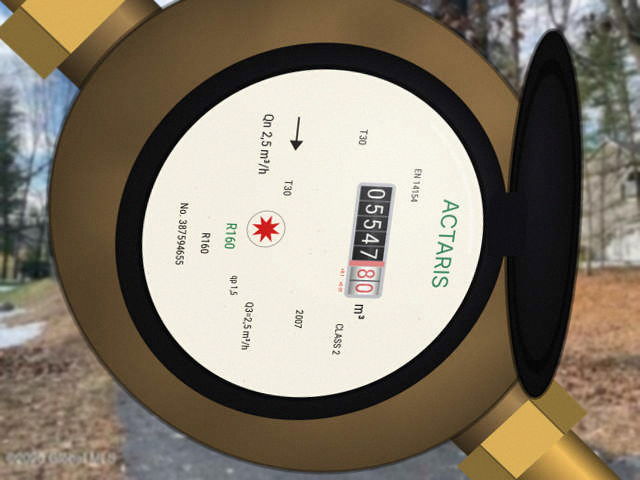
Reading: **5547.80** m³
